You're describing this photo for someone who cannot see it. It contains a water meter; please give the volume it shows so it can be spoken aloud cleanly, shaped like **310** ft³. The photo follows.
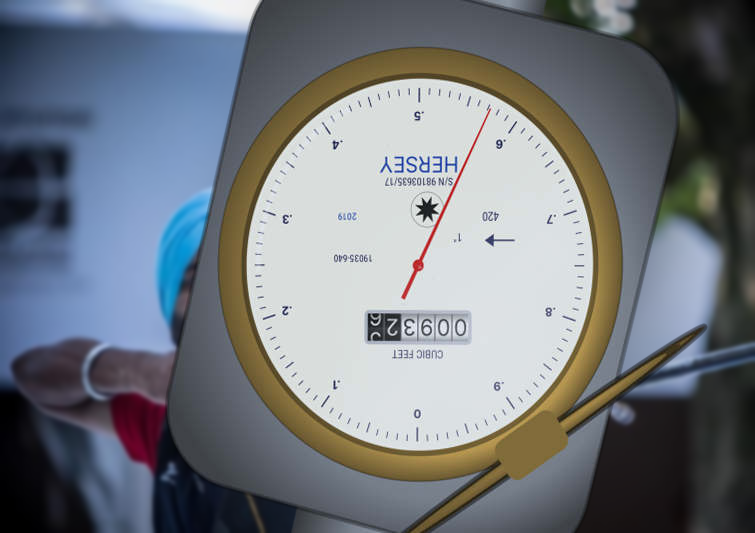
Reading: **9325.57** ft³
